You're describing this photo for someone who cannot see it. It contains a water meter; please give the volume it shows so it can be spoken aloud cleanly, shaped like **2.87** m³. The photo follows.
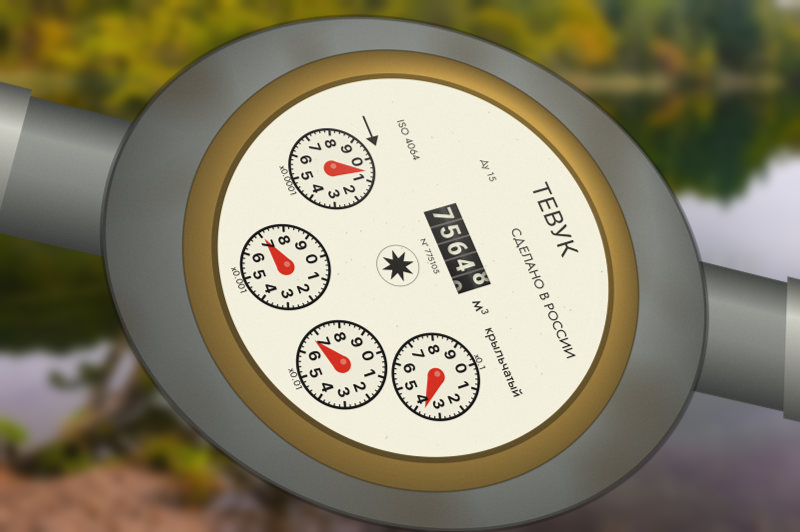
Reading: **75648.3670** m³
